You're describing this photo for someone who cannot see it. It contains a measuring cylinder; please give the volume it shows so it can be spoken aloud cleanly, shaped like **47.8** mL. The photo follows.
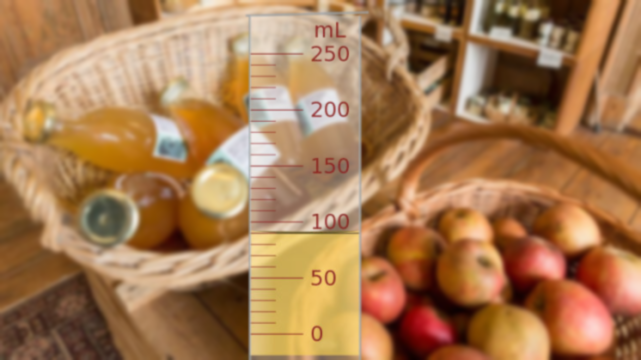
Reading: **90** mL
